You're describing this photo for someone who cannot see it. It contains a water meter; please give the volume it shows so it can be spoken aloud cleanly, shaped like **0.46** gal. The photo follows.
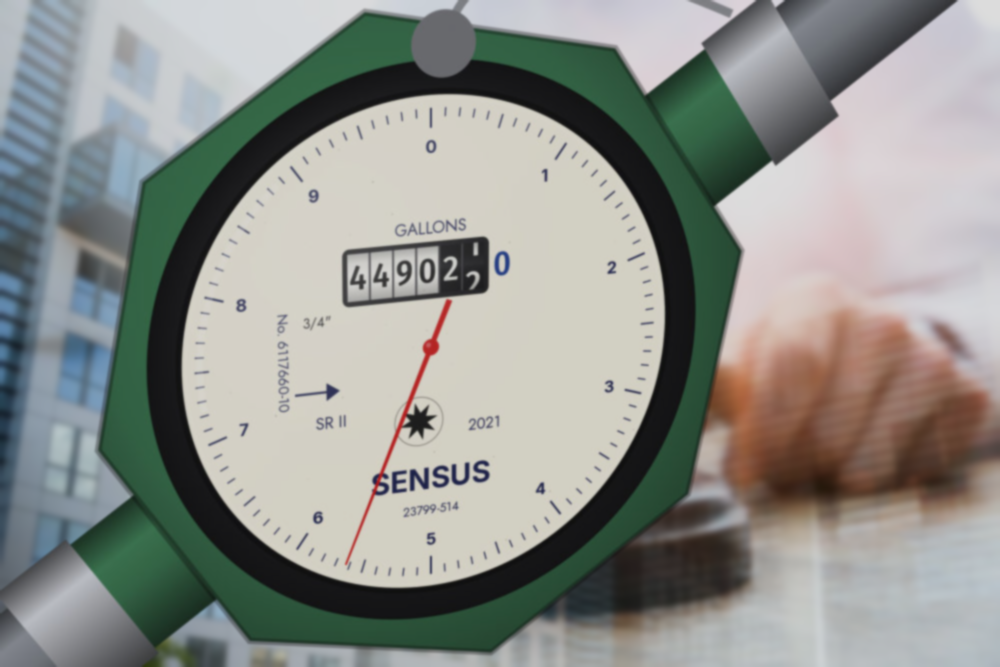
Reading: **4490215.6** gal
